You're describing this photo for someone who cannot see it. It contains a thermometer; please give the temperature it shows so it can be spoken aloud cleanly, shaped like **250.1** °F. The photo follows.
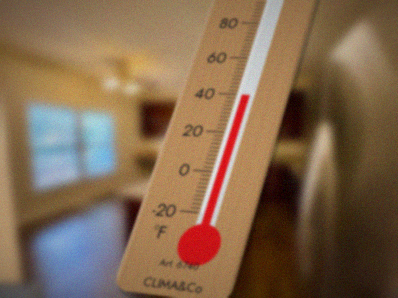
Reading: **40** °F
